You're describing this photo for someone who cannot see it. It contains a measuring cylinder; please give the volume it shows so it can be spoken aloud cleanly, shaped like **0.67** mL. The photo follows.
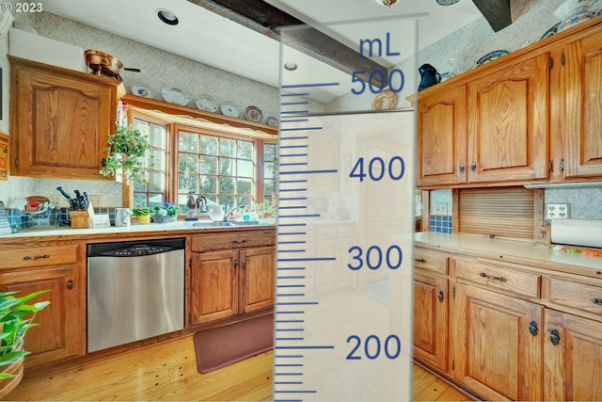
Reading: **465** mL
